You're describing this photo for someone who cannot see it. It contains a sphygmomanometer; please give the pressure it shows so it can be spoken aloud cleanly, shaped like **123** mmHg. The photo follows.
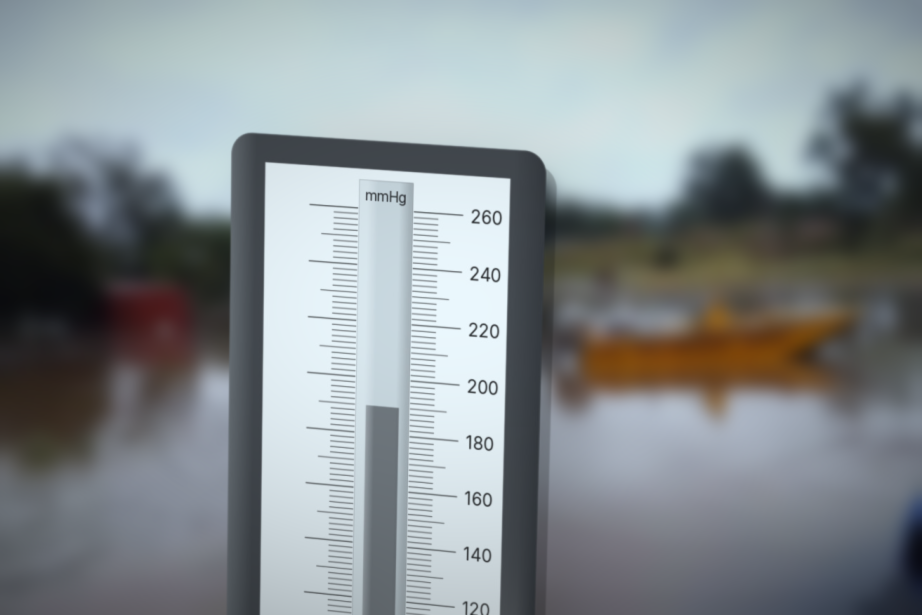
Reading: **190** mmHg
